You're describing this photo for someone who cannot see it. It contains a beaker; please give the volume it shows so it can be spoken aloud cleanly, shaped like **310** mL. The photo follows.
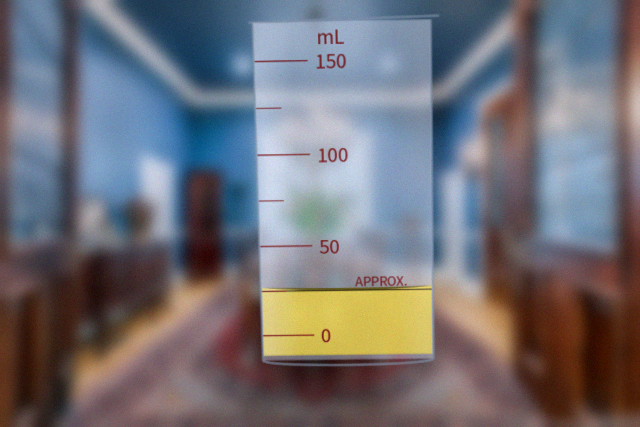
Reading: **25** mL
